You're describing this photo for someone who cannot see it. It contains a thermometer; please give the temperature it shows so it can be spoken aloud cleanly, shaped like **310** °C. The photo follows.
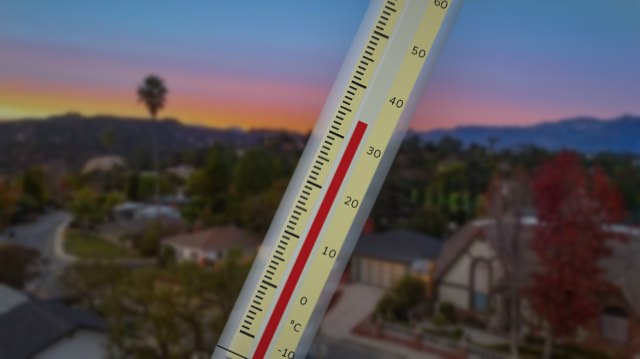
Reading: **34** °C
